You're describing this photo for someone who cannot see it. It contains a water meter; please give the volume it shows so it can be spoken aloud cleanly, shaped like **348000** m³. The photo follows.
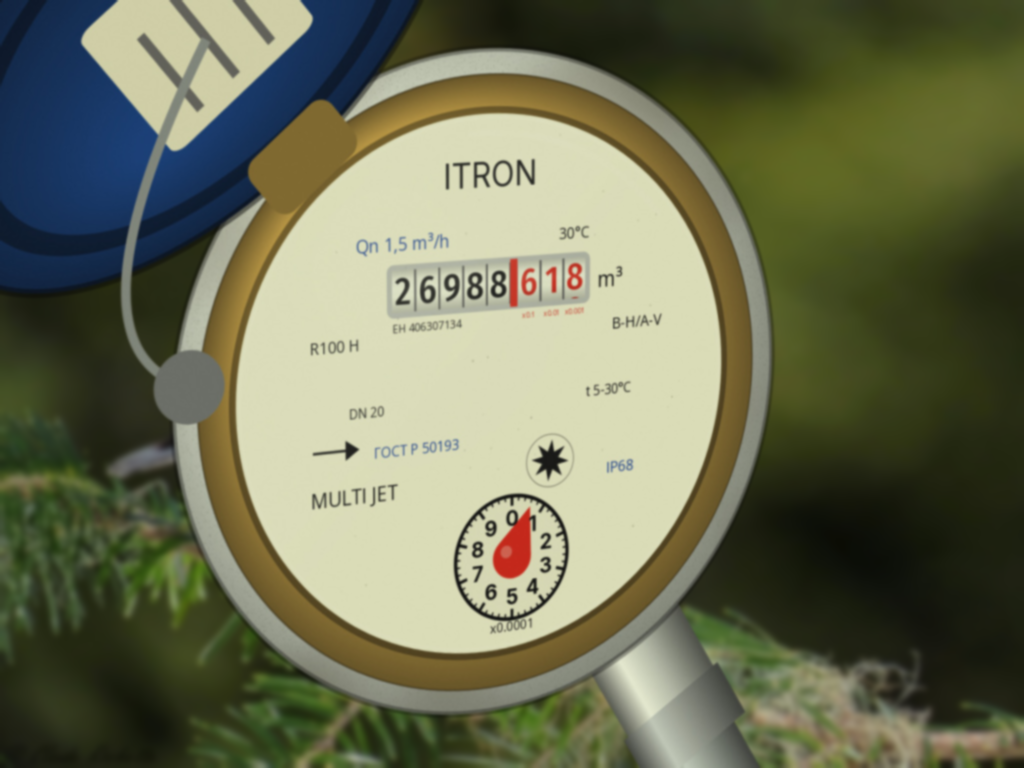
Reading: **26988.6180** m³
